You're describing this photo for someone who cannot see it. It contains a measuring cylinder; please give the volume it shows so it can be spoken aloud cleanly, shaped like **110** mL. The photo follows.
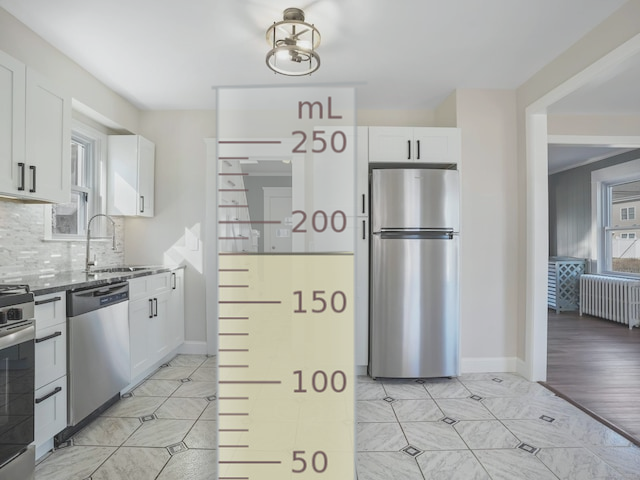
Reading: **180** mL
